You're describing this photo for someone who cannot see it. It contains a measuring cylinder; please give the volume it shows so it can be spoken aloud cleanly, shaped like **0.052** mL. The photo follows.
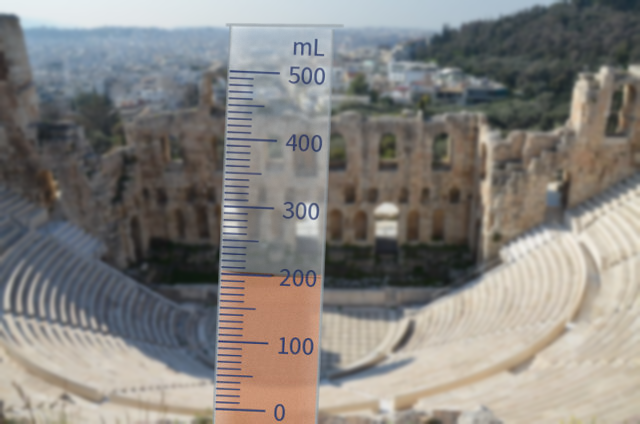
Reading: **200** mL
